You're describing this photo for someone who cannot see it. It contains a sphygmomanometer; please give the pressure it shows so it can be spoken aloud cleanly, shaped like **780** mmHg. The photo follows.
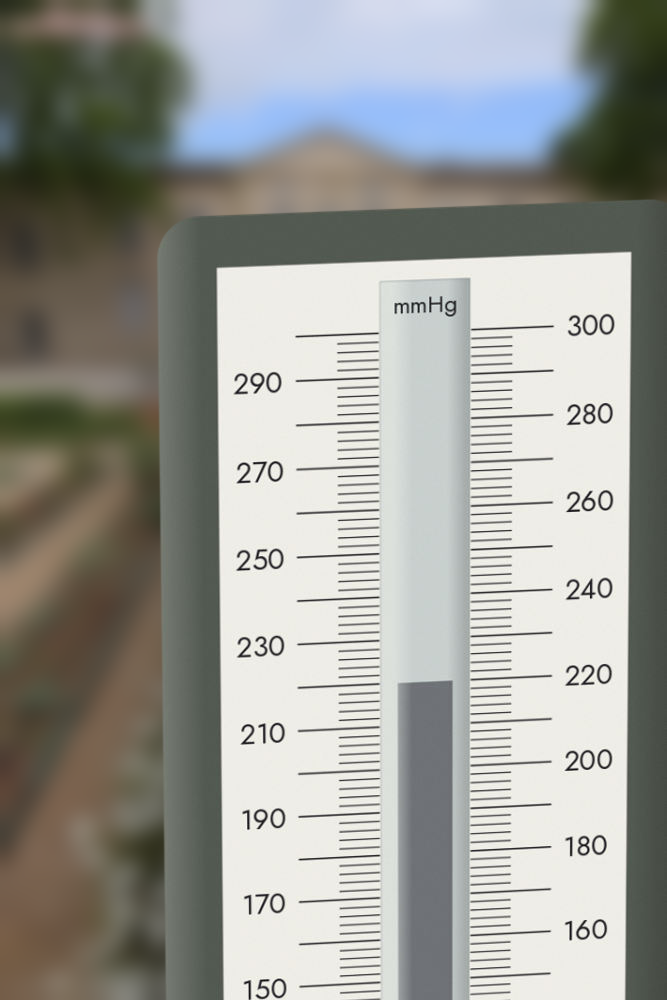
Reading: **220** mmHg
